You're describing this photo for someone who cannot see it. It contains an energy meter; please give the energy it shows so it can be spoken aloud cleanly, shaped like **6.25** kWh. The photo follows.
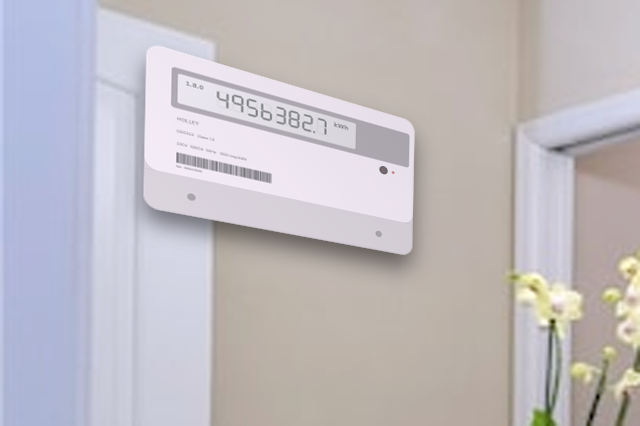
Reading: **4956382.7** kWh
